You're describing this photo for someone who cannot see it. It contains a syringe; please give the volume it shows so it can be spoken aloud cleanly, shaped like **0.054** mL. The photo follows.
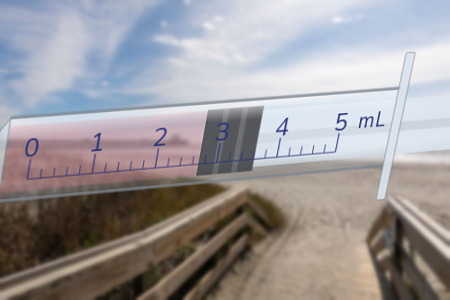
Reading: **2.7** mL
